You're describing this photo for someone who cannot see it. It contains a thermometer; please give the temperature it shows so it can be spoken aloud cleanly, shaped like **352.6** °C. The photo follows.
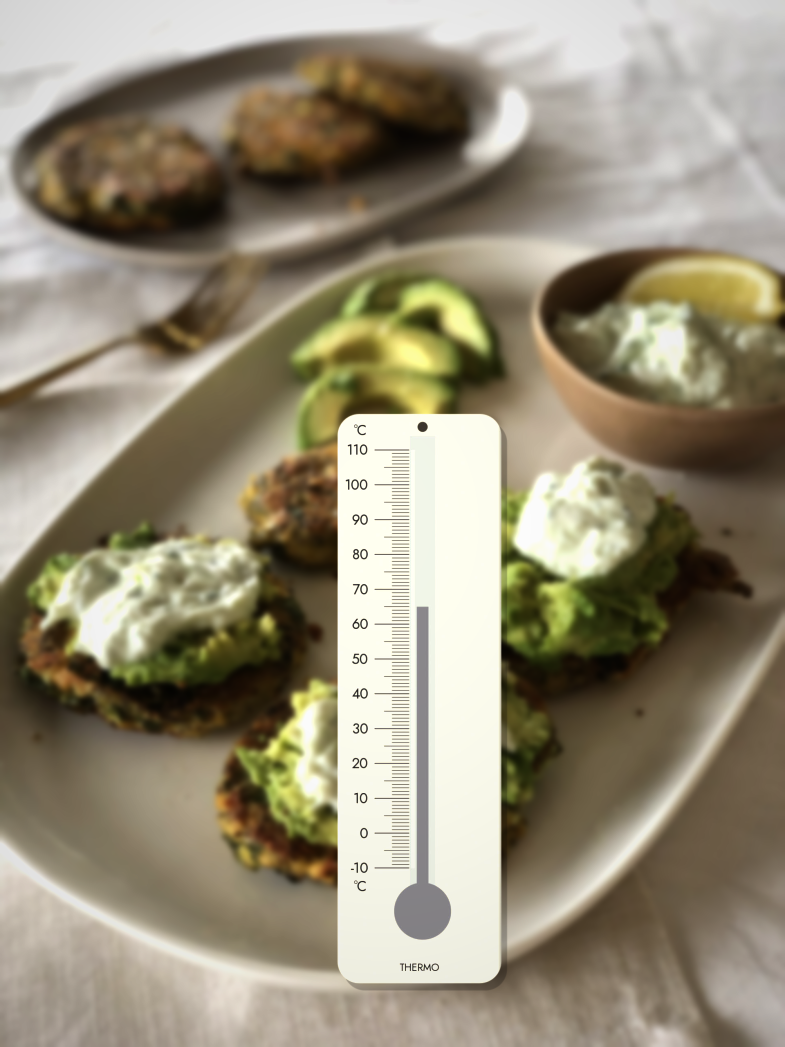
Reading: **65** °C
